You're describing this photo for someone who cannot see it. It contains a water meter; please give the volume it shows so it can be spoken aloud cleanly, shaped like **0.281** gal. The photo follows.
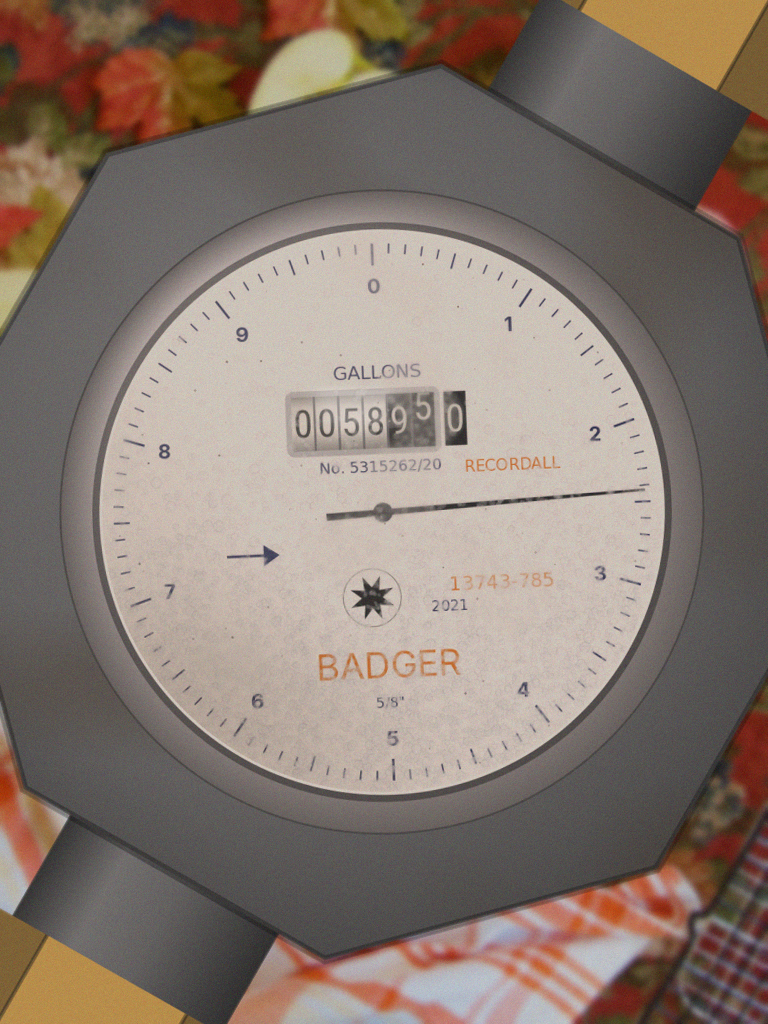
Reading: **58952.4** gal
